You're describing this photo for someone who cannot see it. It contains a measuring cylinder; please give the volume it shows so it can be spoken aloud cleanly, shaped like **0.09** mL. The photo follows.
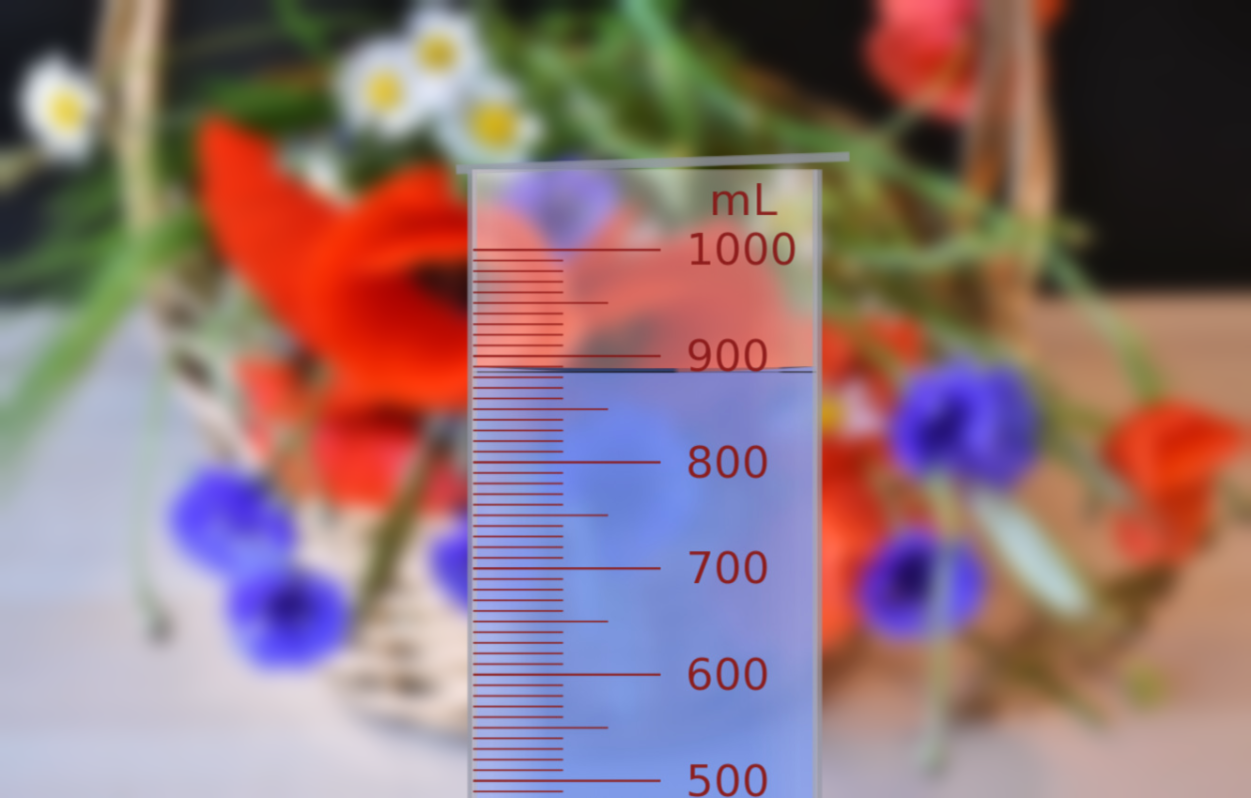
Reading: **885** mL
